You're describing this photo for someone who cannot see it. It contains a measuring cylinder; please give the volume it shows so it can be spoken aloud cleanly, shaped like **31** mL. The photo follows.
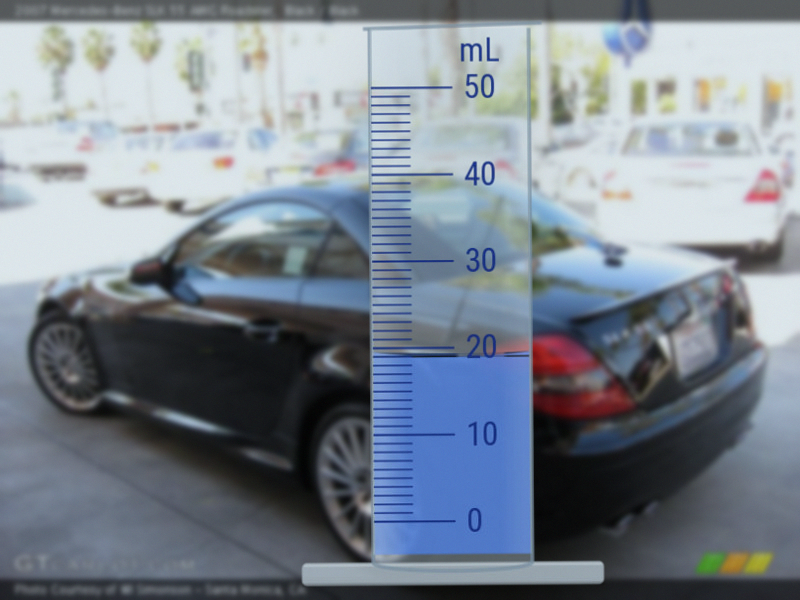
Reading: **19** mL
